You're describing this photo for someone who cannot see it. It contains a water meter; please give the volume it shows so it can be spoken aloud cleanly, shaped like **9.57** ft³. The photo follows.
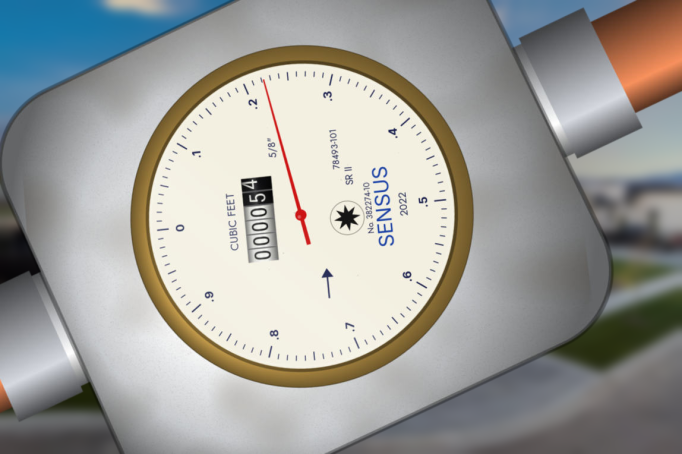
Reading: **54.22** ft³
